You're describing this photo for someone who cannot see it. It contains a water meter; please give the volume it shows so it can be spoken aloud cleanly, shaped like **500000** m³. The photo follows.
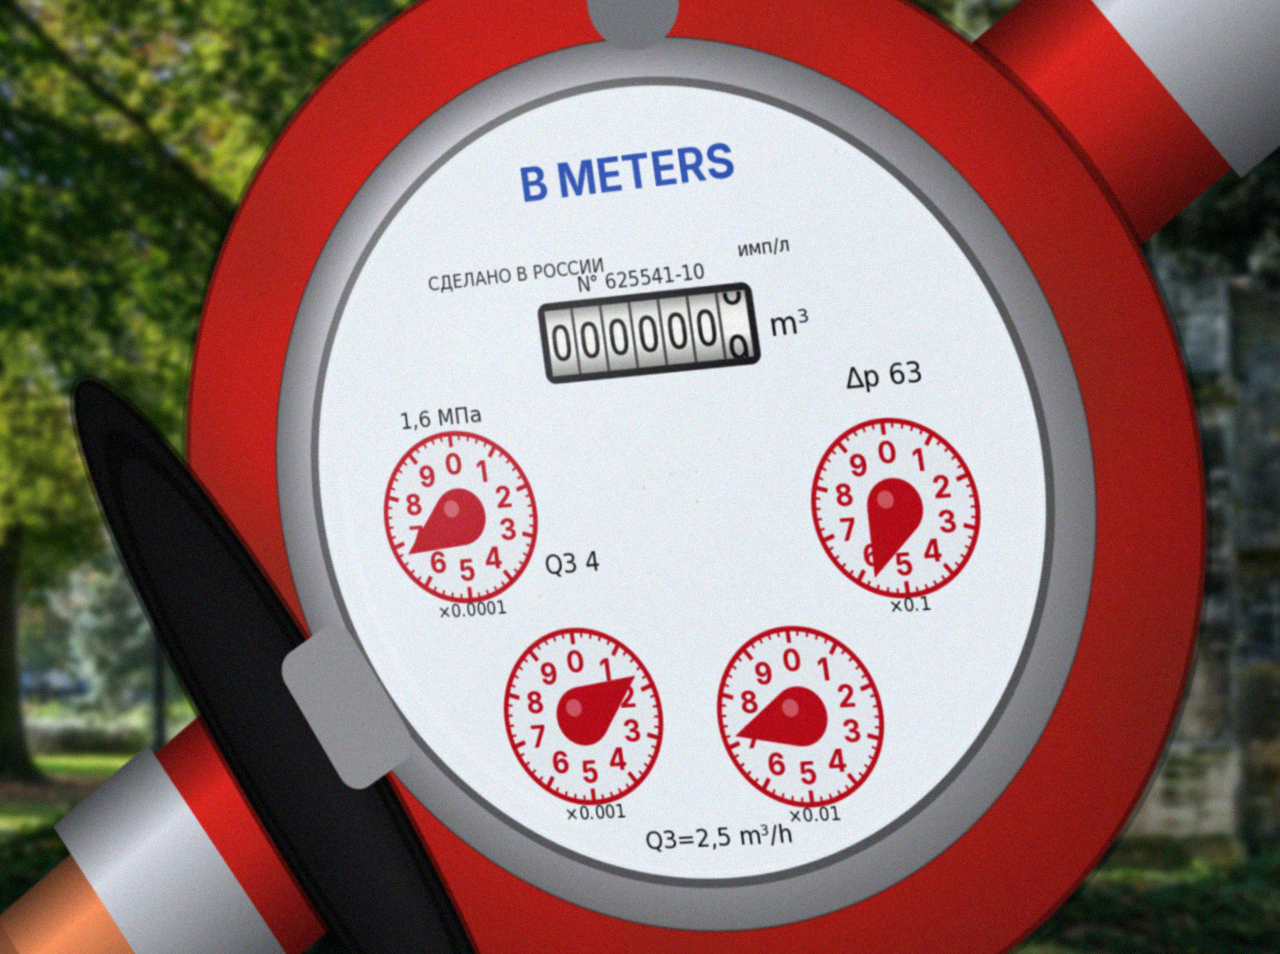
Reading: **8.5716** m³
